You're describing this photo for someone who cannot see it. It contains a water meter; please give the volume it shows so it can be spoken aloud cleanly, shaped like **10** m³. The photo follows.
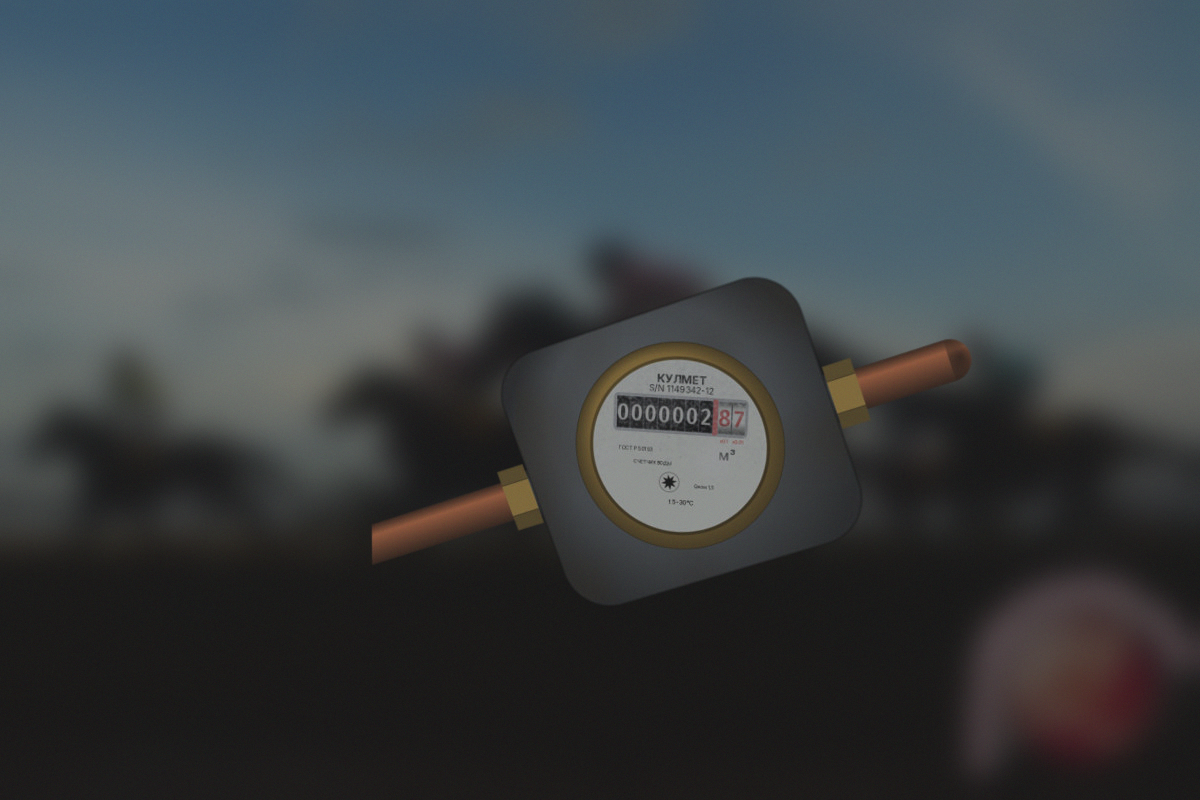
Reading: **2.87** m³
